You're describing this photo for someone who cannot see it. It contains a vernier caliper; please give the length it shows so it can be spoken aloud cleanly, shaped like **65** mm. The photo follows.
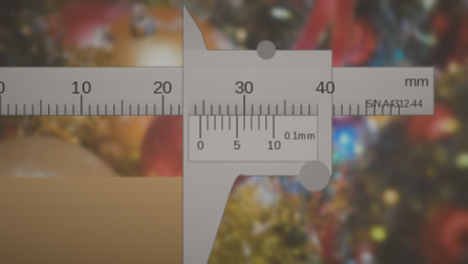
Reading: **24.6** mm
